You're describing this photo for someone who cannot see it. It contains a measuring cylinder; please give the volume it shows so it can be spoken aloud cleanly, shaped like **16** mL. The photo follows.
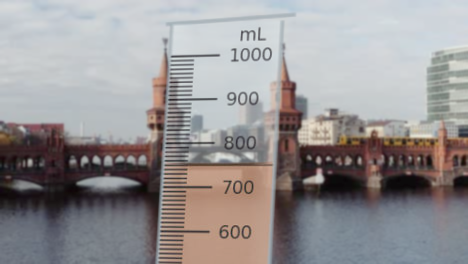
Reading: **750** mL
